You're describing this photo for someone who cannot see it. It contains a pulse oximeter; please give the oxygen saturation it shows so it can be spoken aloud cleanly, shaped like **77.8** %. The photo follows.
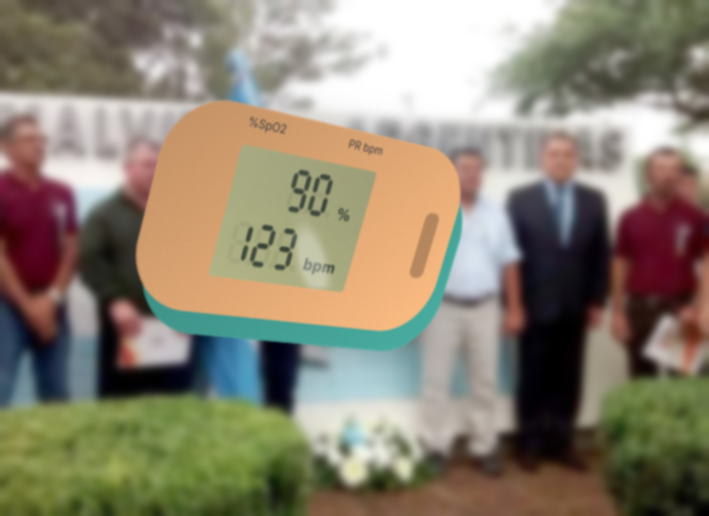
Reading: **90** %
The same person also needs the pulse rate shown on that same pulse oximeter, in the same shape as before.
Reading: **123** bpm
